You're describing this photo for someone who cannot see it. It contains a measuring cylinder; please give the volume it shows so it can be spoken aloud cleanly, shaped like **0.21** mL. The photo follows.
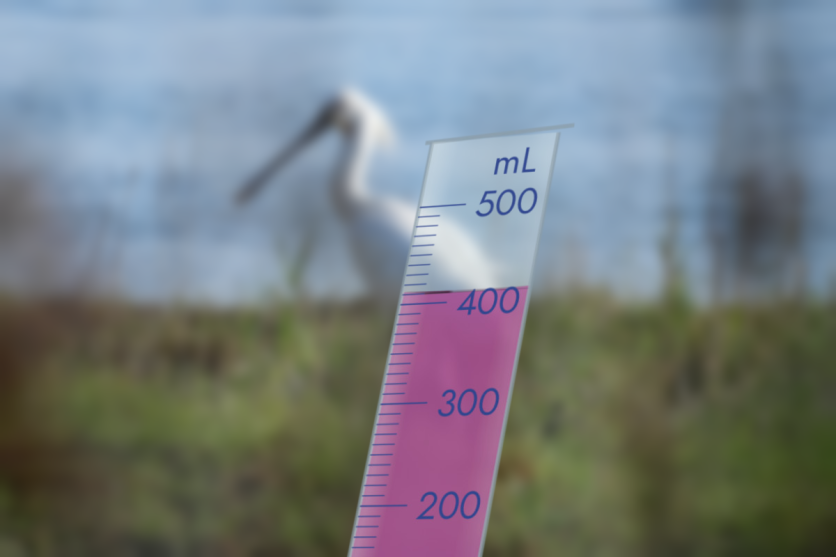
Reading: **410** mL
